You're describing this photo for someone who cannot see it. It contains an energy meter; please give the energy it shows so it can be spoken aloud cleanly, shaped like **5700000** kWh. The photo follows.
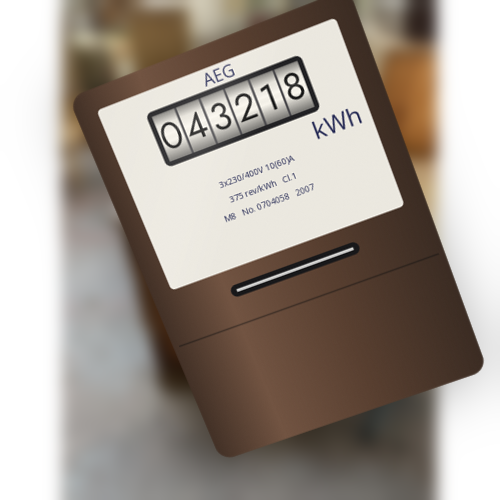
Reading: **43218** kWh
